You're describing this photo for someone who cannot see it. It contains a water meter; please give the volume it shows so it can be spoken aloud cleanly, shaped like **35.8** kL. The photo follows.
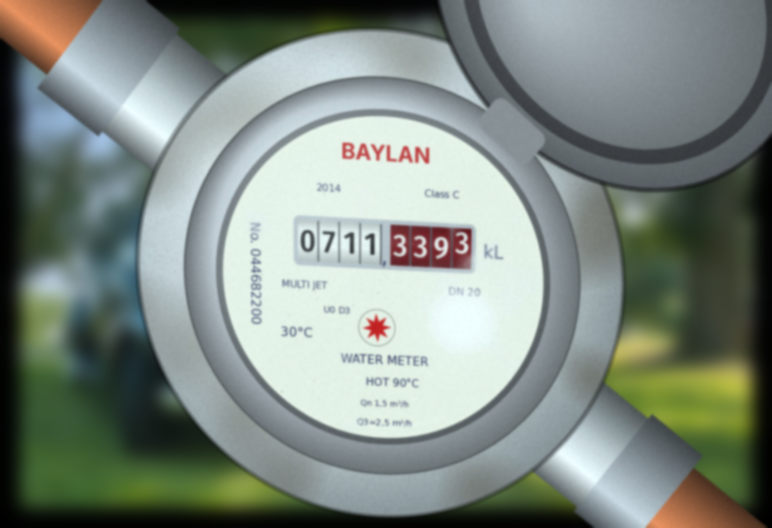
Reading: **711.3393** kL
